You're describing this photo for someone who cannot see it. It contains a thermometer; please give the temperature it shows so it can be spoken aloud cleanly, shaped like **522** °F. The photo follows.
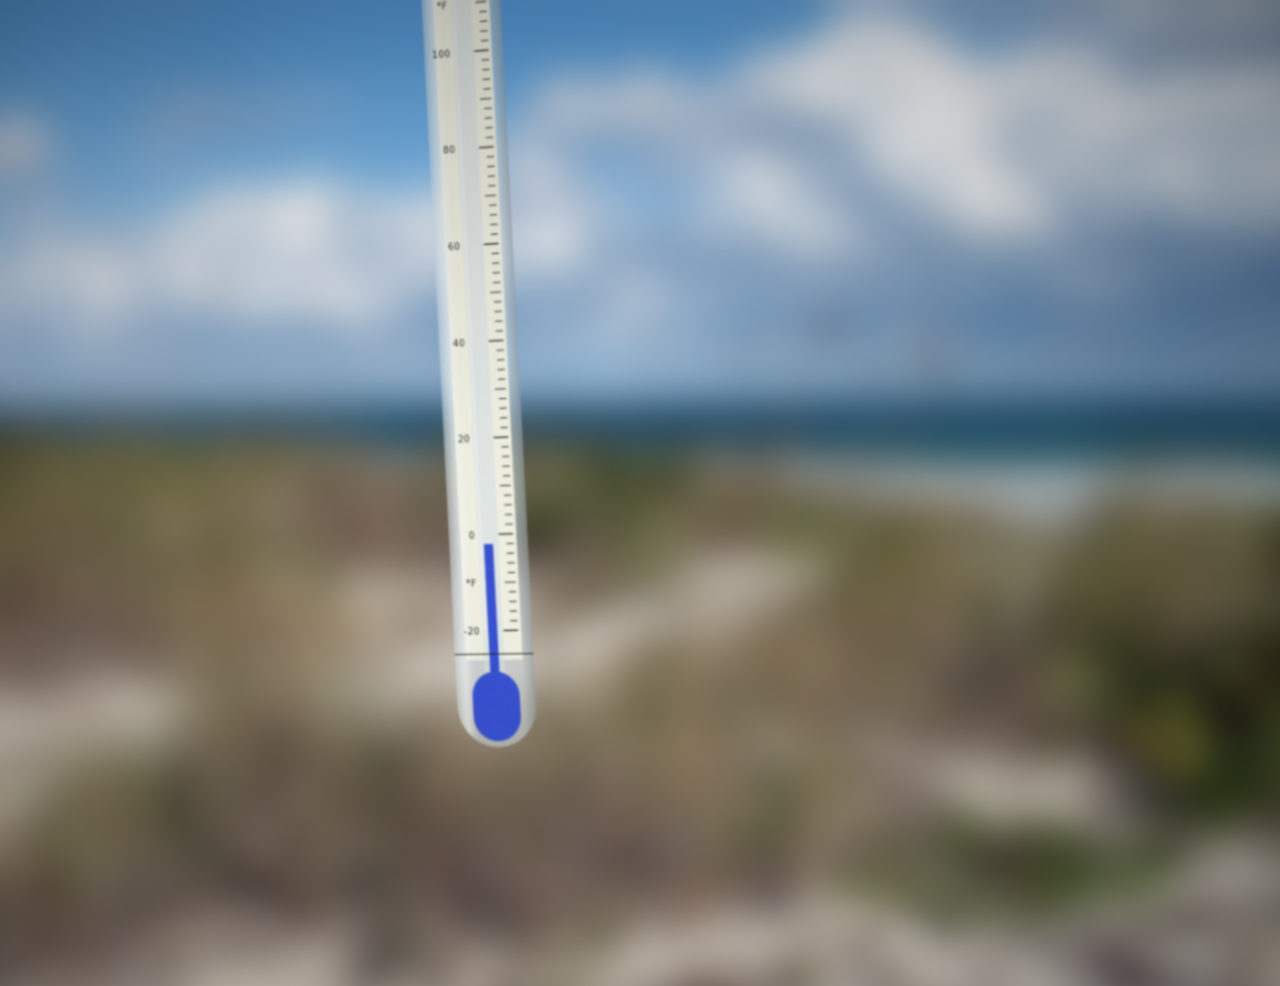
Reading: **-2** °F
